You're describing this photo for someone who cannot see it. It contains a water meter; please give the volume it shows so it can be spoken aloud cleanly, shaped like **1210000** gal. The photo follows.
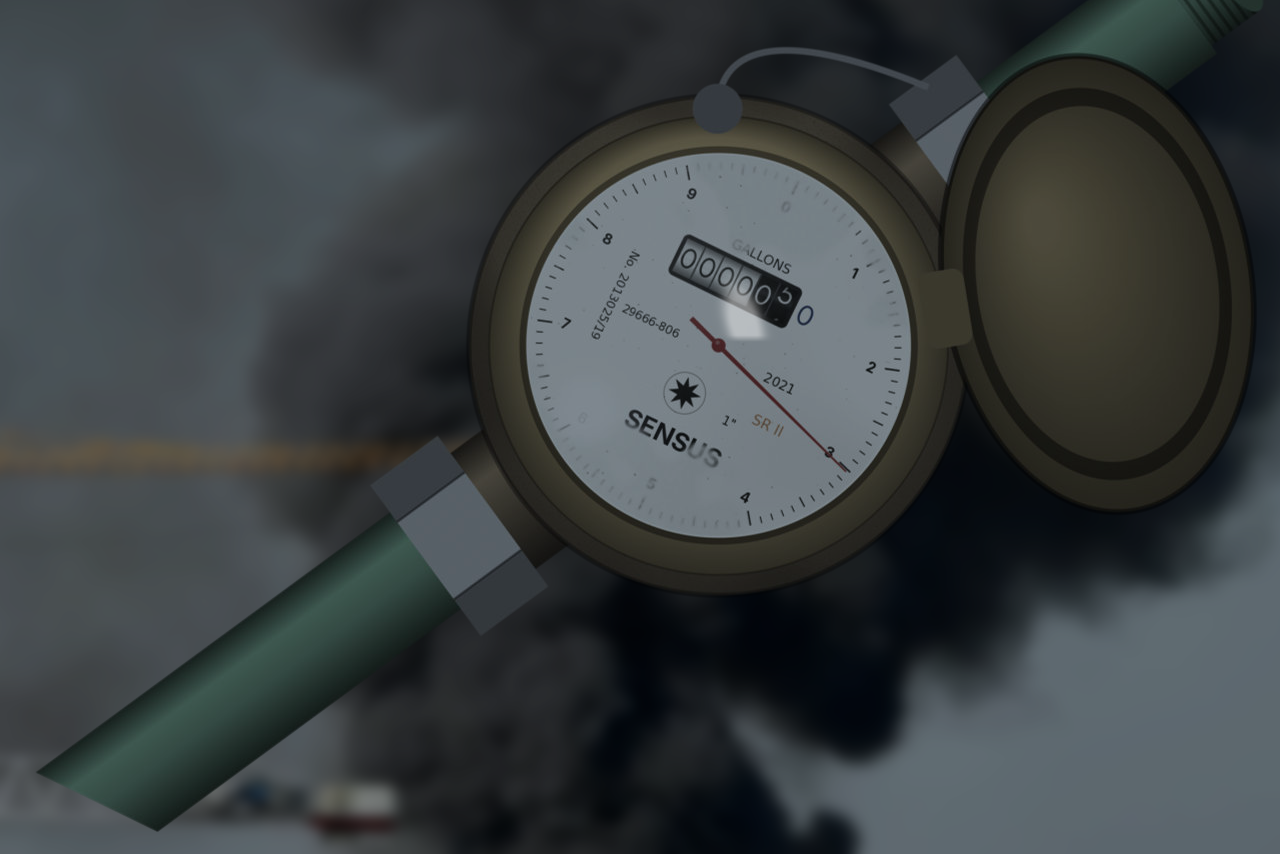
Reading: **53.0** gal
